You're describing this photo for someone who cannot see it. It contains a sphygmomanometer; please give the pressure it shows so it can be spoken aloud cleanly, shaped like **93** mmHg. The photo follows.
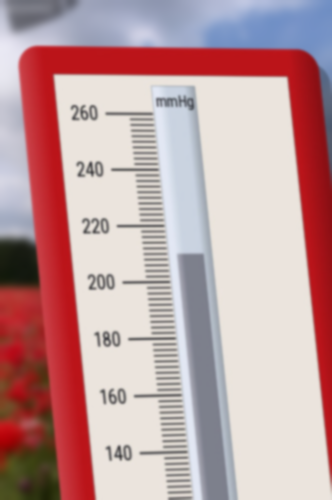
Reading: **210** mmHg
